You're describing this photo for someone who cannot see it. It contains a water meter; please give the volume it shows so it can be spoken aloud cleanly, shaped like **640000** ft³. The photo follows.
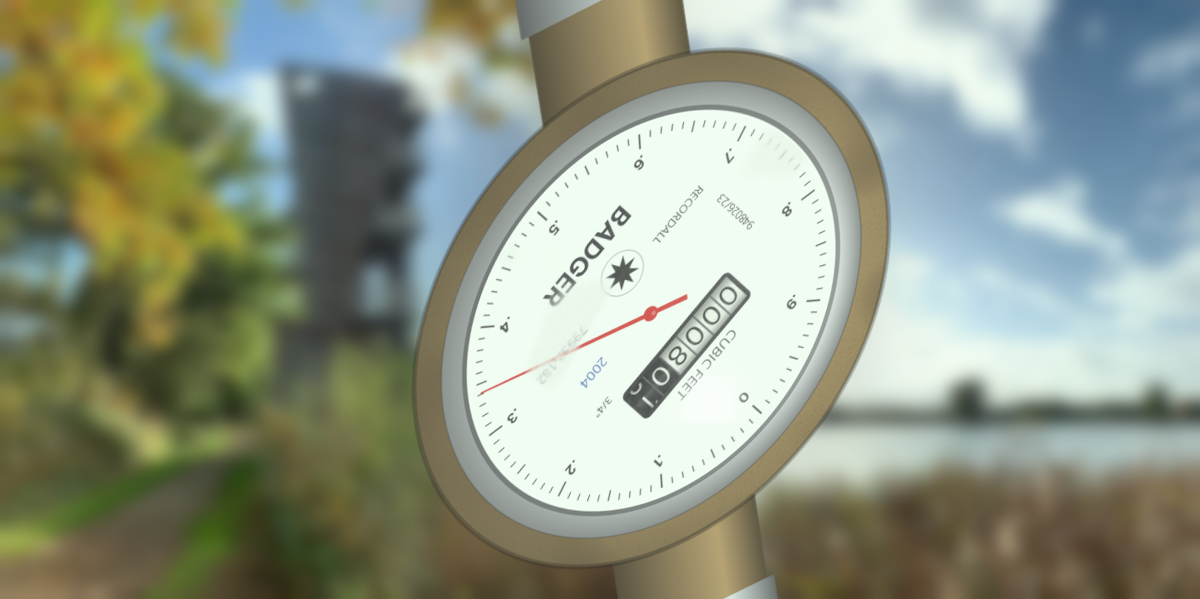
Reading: **801.34** ft³
